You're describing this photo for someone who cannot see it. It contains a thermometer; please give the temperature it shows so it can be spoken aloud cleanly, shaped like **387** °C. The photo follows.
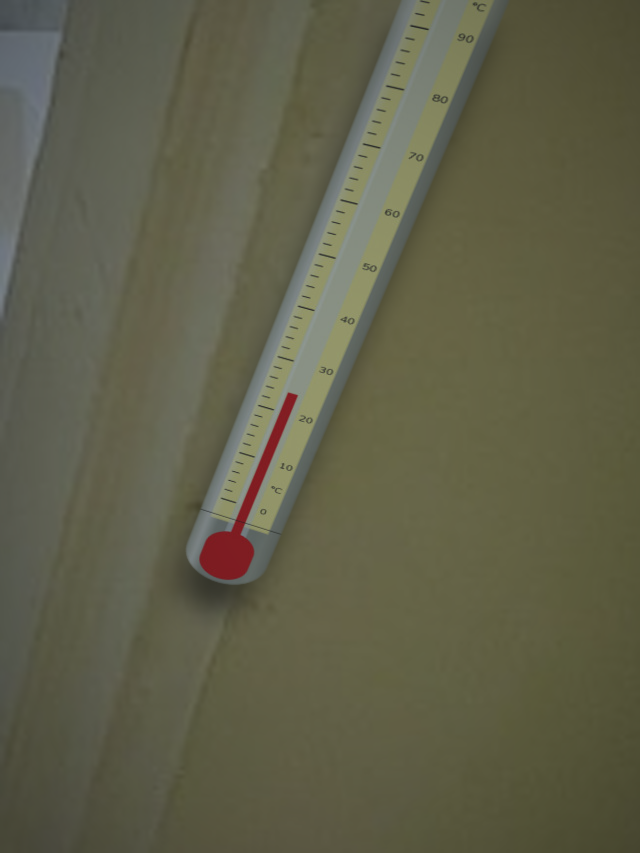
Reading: **24** °C
